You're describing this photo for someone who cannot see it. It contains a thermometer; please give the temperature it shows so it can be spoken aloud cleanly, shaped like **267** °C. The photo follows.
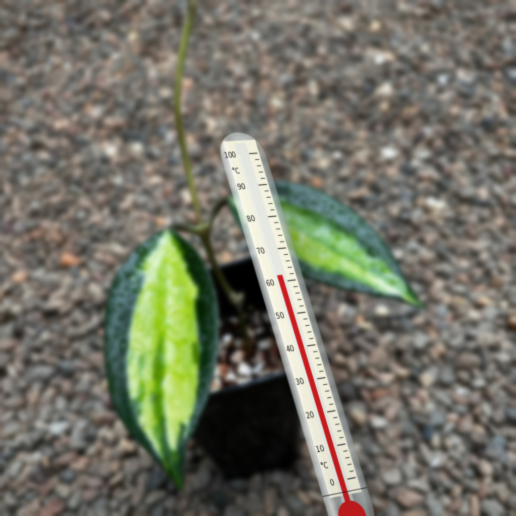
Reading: **62** °C
